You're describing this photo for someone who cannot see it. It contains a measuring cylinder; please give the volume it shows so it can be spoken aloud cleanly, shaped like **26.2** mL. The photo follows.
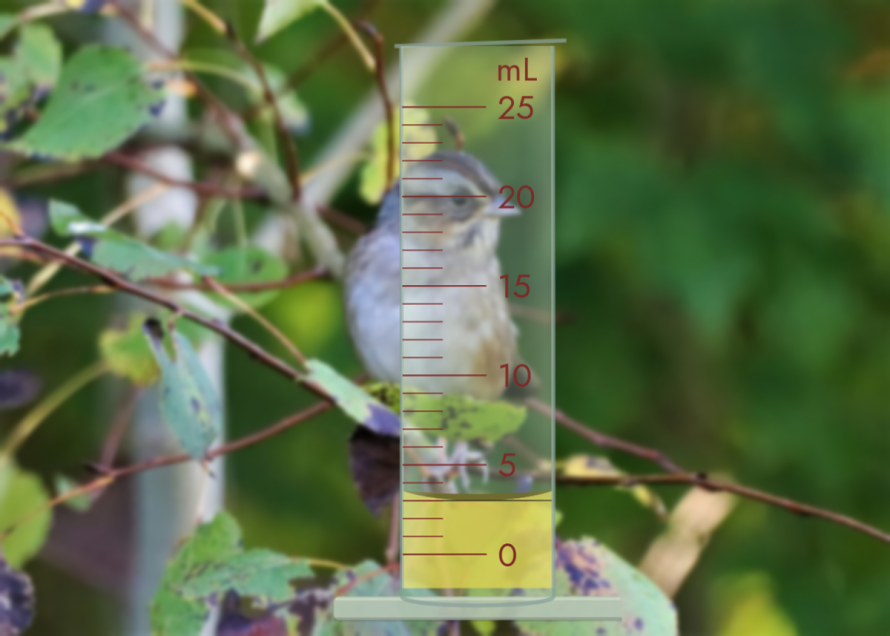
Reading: **3** mL
